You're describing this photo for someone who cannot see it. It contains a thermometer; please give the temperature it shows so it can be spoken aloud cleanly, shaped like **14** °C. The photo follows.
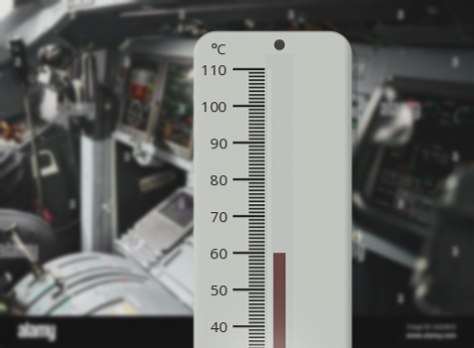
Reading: **60** °C
